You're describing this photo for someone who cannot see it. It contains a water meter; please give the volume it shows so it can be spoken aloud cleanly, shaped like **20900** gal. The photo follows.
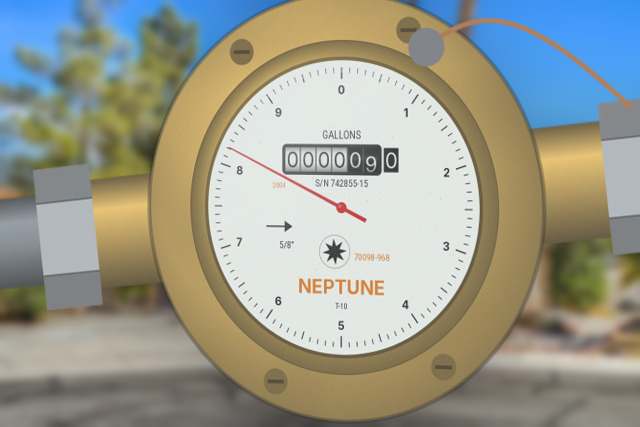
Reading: **88.2** gal
